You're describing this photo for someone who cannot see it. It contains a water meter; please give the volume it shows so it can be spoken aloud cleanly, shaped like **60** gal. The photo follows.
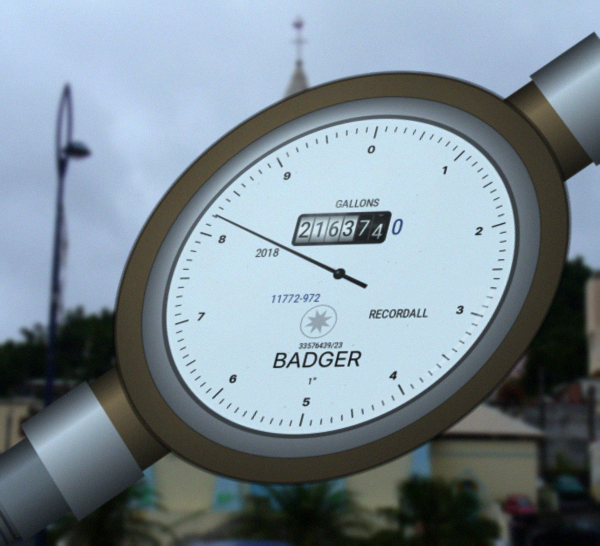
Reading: **2163738.2** gal
